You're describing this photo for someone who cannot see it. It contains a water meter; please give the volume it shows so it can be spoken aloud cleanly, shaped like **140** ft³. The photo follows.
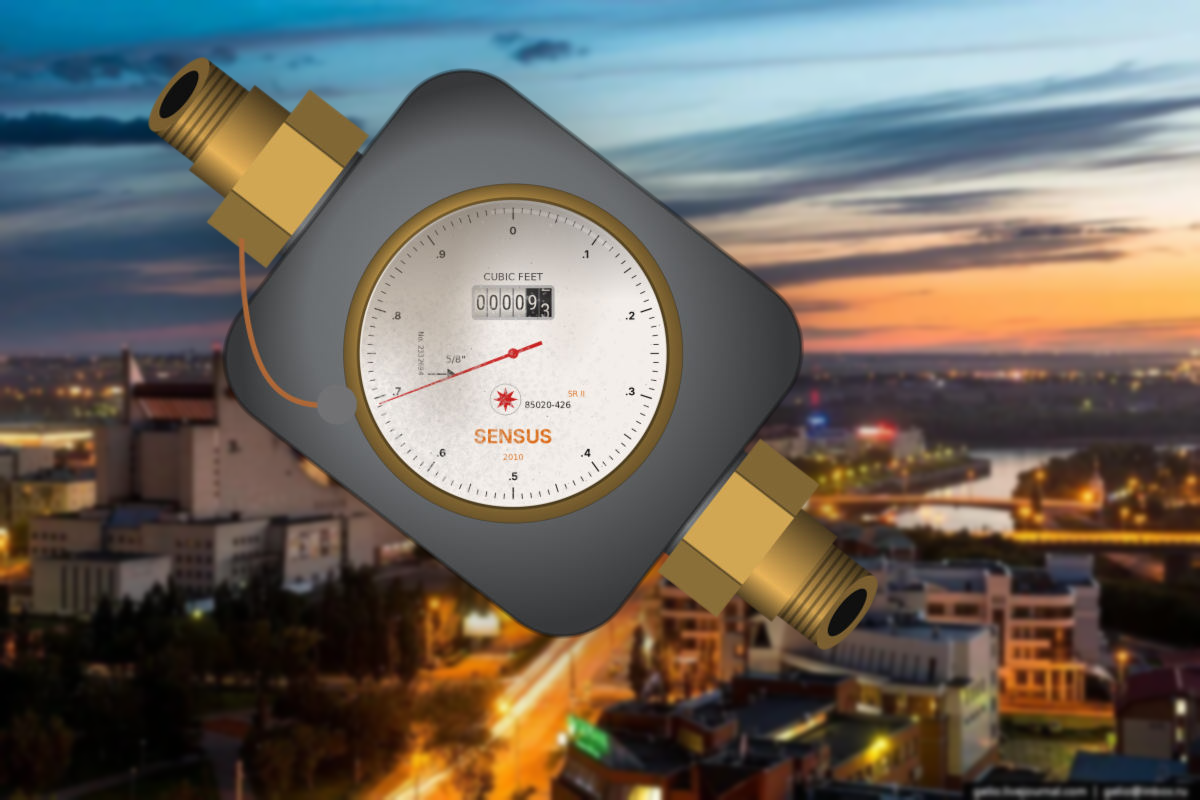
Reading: **92.69** ft³
